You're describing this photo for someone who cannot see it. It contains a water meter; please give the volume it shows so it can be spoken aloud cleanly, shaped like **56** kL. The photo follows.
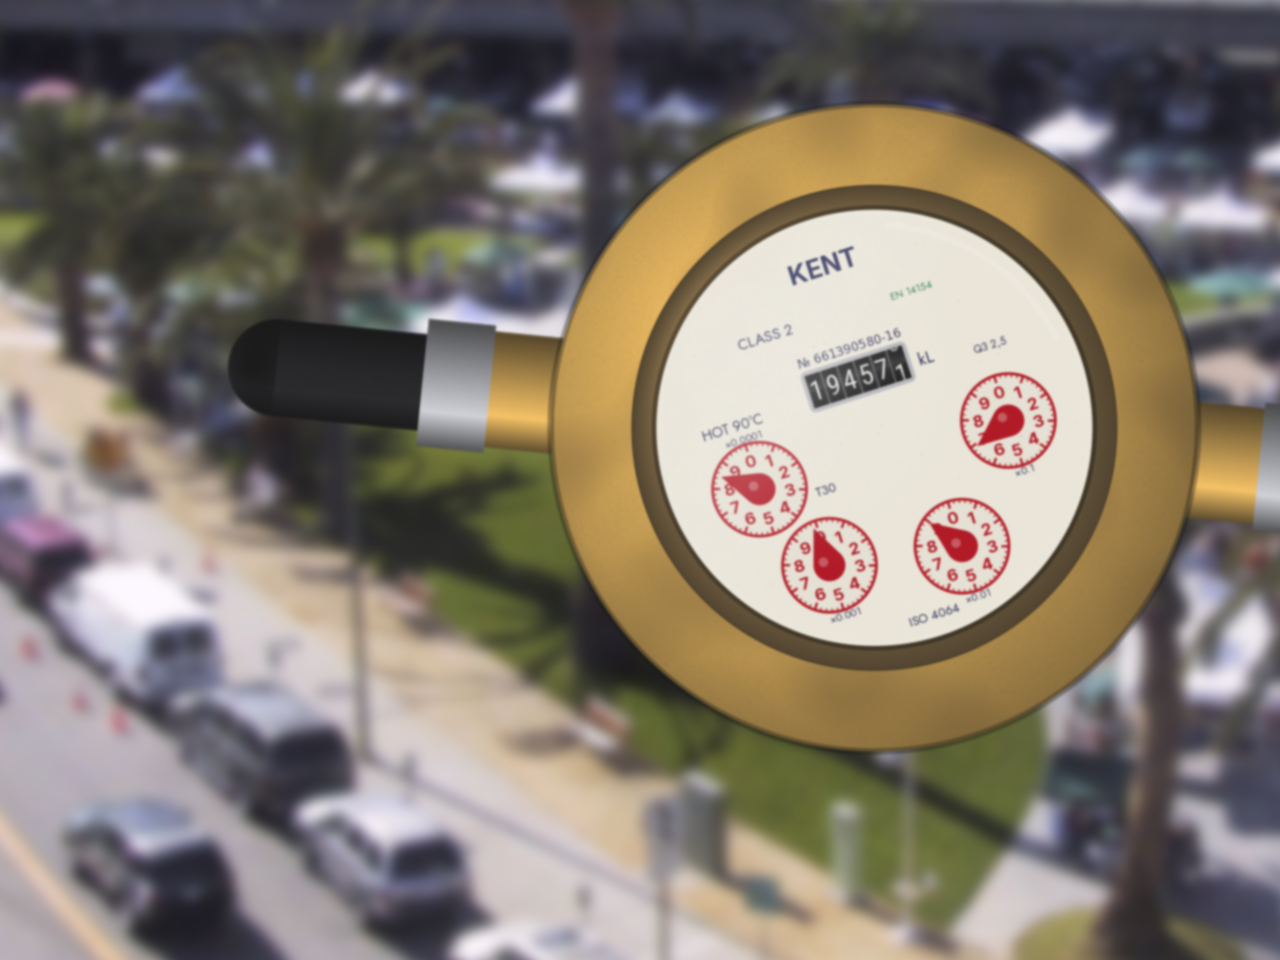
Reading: **194570.6898** kL
